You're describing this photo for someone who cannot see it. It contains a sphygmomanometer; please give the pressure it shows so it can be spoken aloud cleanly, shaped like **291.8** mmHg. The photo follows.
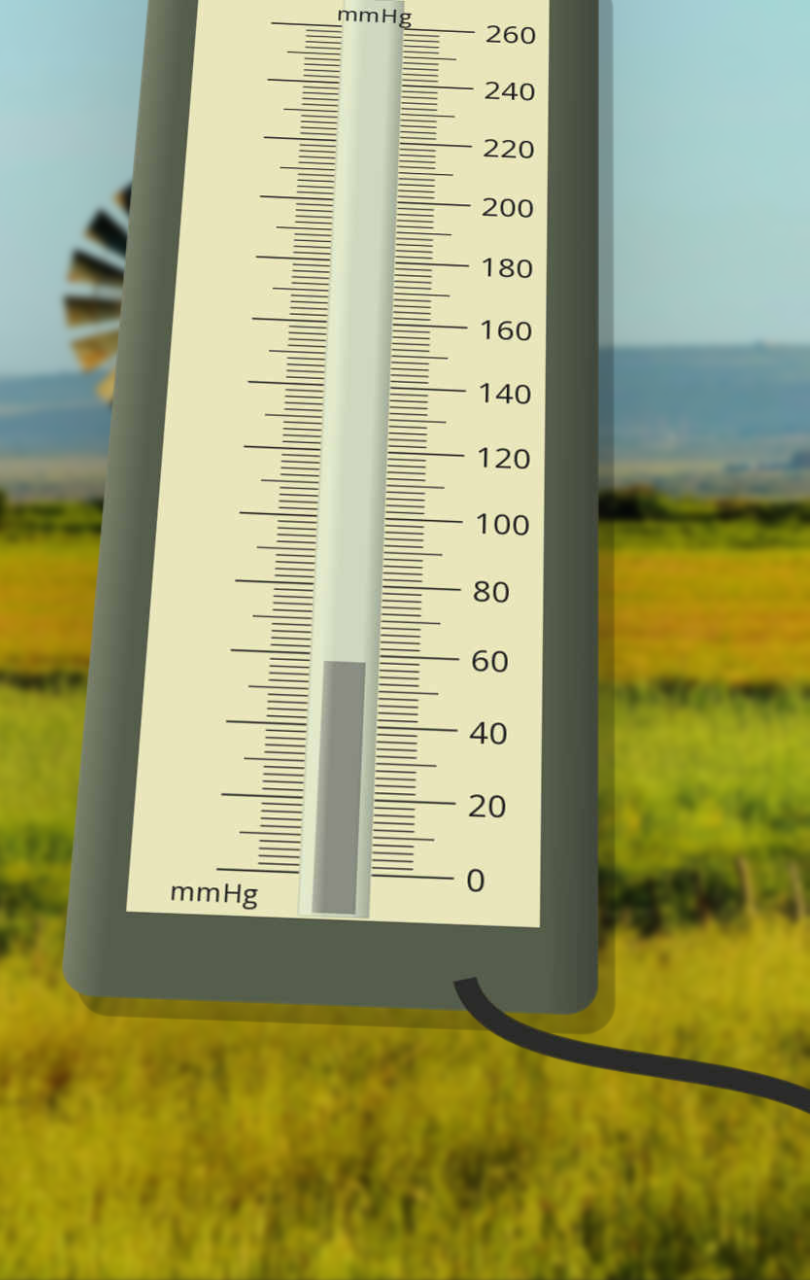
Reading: **58** mmHg
